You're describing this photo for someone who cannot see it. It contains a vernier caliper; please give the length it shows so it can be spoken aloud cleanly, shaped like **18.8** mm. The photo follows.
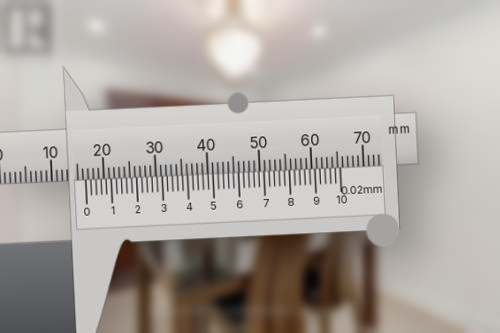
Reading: **16.5** mm
